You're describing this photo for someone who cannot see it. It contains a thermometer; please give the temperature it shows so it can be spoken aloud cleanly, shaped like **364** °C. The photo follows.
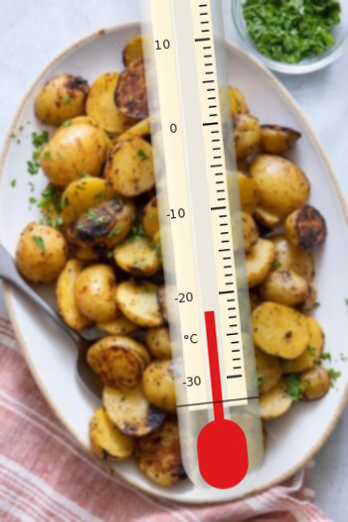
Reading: **-22** °C
